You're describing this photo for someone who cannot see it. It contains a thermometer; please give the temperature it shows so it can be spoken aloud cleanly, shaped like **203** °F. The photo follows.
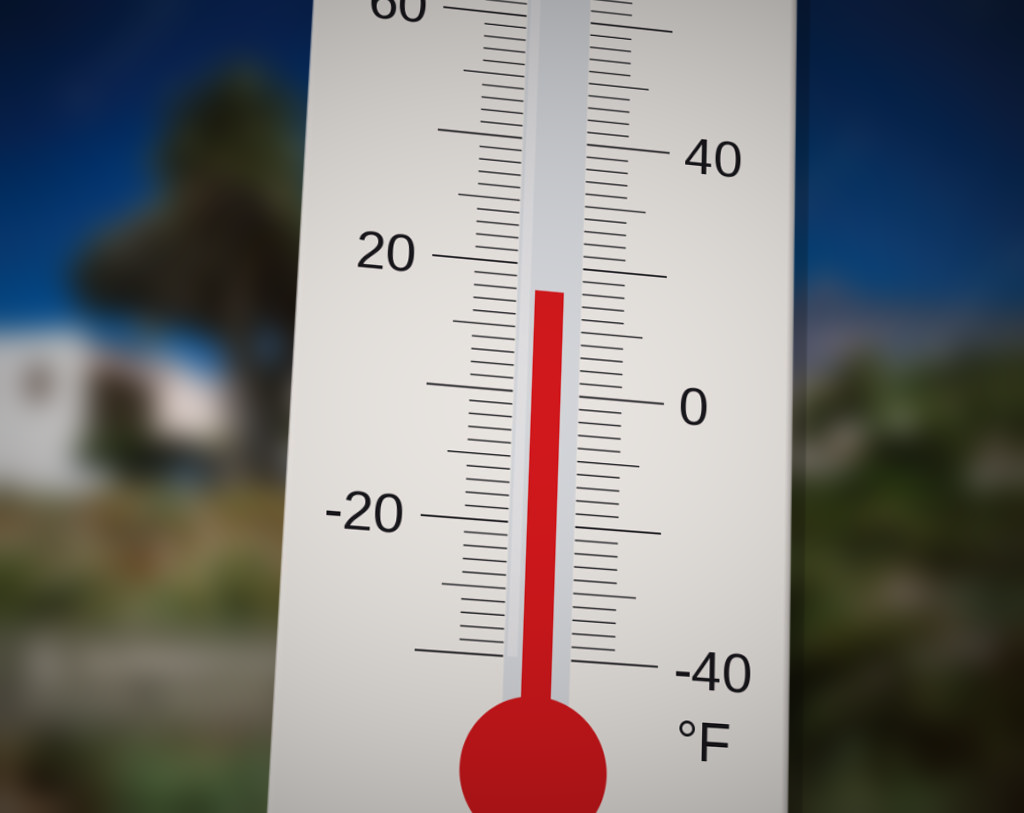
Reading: **16** °F
